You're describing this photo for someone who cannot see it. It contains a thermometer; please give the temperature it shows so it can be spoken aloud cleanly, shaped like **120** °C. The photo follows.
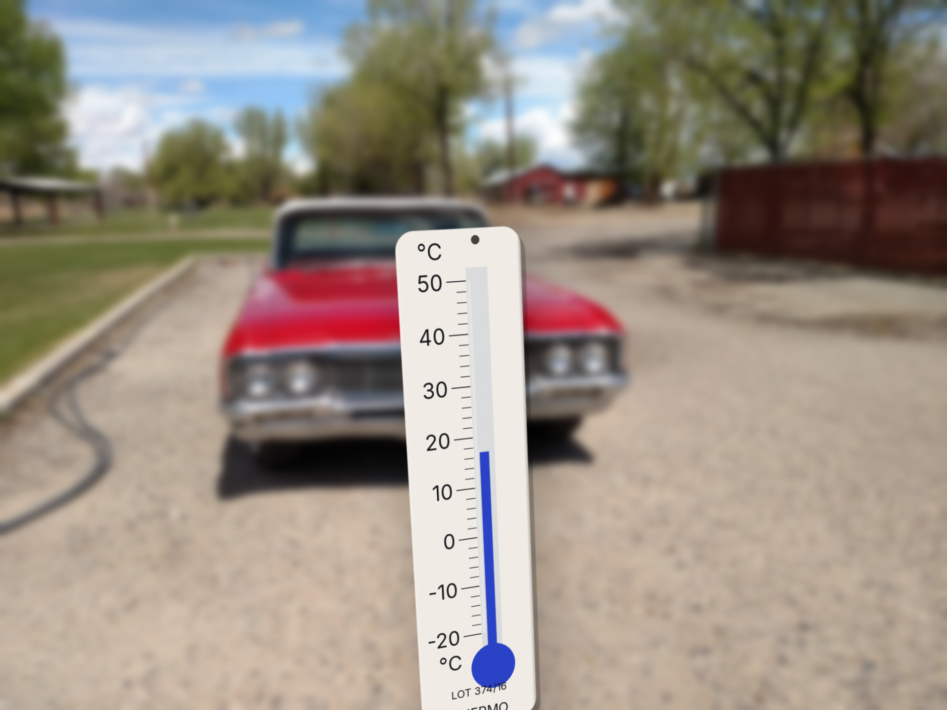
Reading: **17** °C
